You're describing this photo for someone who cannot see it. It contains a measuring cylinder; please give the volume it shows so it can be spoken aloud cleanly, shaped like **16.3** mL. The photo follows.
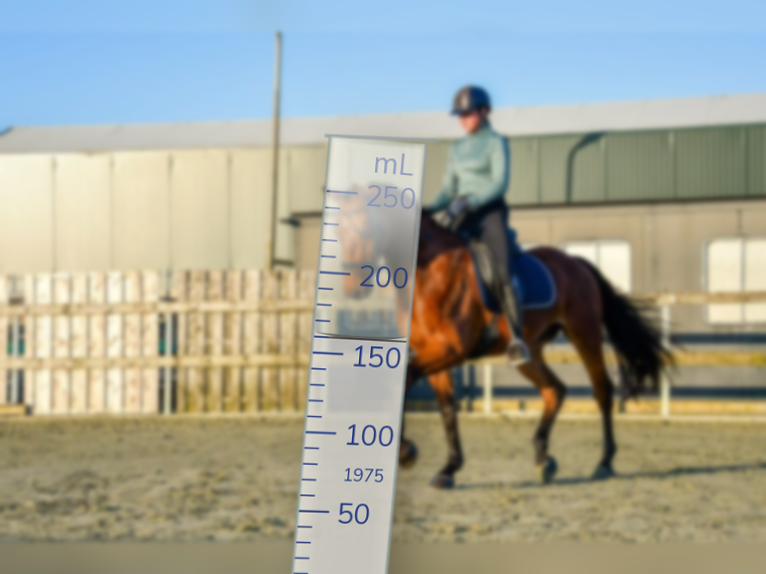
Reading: **160** mL
